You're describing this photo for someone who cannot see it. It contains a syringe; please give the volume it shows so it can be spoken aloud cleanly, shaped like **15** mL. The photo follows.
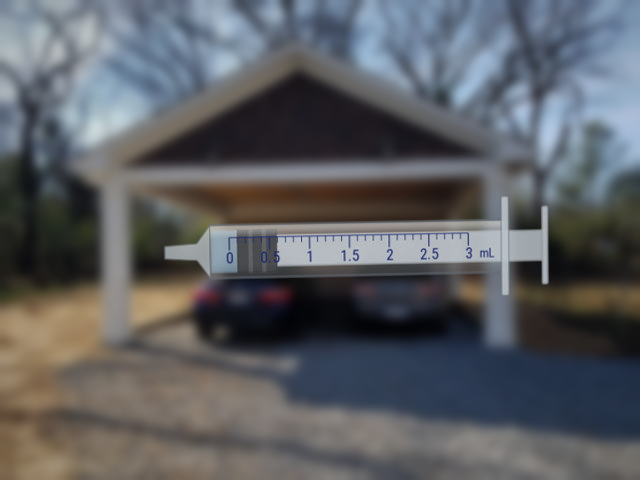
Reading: **0.1** mL
